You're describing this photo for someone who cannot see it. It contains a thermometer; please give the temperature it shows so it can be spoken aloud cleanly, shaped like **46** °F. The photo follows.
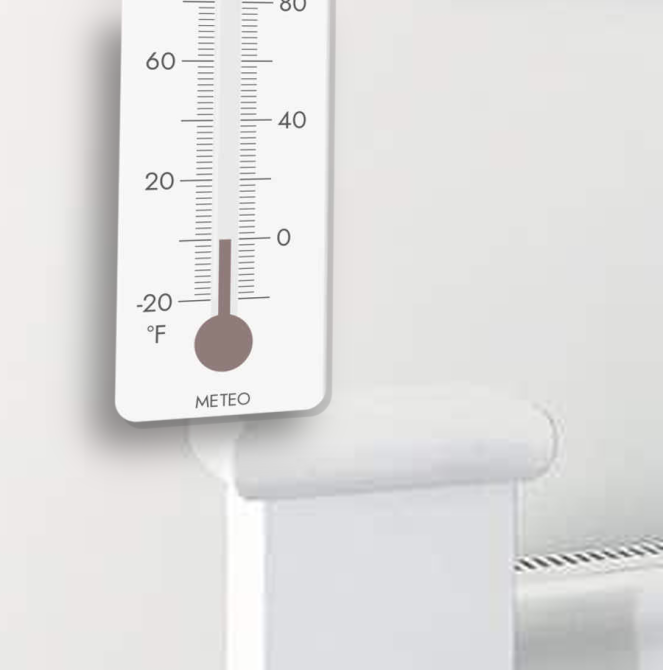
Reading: **0** °F
